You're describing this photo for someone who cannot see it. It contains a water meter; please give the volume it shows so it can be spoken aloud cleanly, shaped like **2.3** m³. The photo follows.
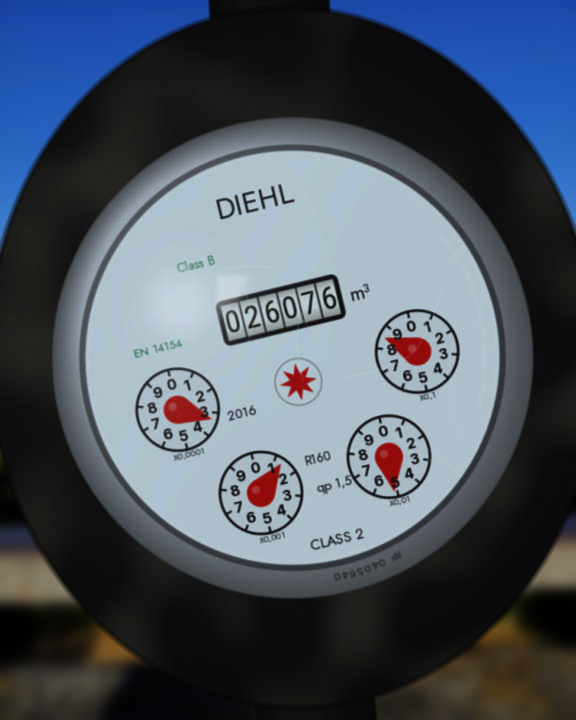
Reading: **26076.8513** m³
